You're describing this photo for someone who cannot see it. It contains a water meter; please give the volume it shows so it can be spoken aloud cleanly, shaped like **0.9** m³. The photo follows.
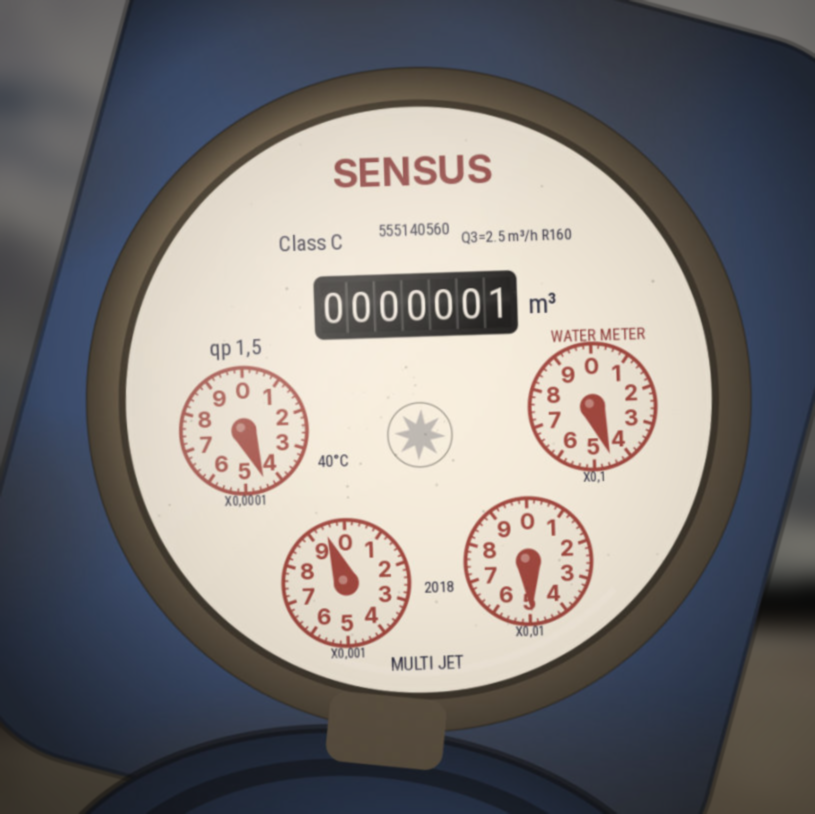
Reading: **1.4494** m³
